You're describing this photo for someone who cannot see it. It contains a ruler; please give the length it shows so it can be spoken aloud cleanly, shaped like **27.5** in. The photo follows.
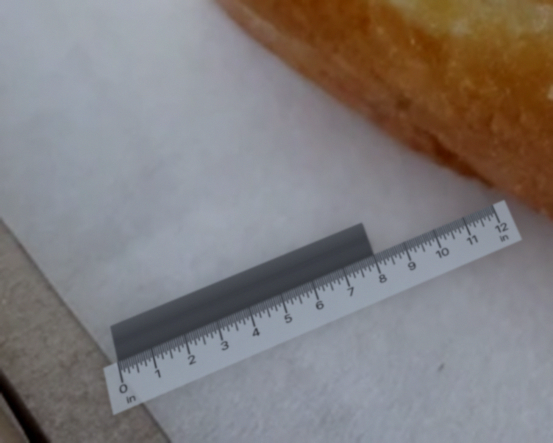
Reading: **8** in
